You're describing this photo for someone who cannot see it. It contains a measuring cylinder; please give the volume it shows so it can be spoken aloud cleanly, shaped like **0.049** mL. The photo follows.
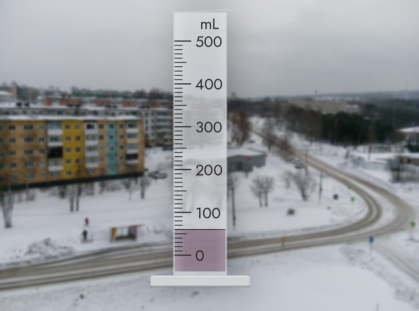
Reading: **60** mL
